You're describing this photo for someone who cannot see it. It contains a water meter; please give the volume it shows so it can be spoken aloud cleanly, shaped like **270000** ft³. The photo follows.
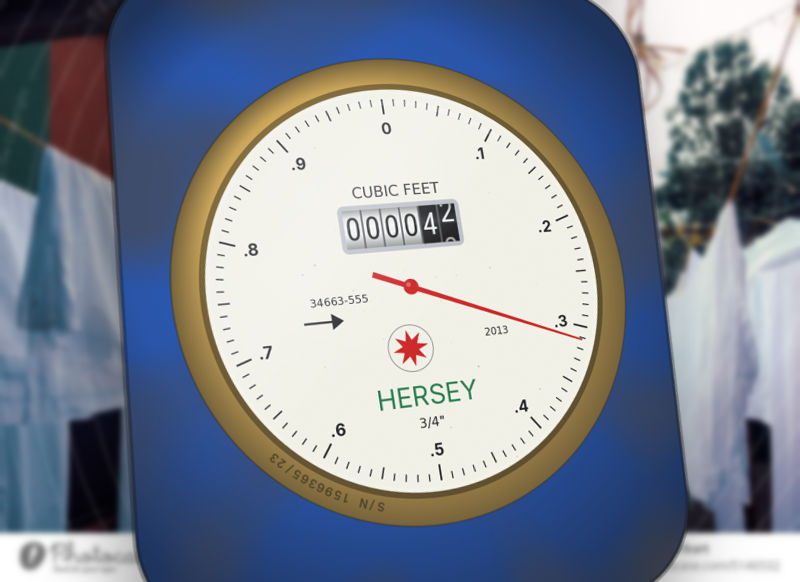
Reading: **42.31** ft³
